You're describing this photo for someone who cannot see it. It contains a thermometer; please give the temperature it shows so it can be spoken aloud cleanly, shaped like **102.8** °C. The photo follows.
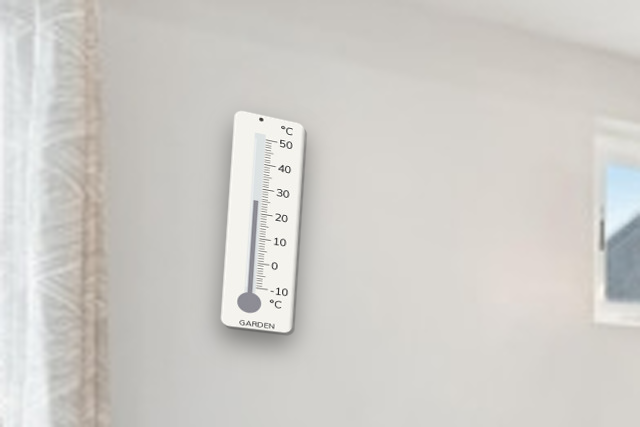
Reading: **25** °C
